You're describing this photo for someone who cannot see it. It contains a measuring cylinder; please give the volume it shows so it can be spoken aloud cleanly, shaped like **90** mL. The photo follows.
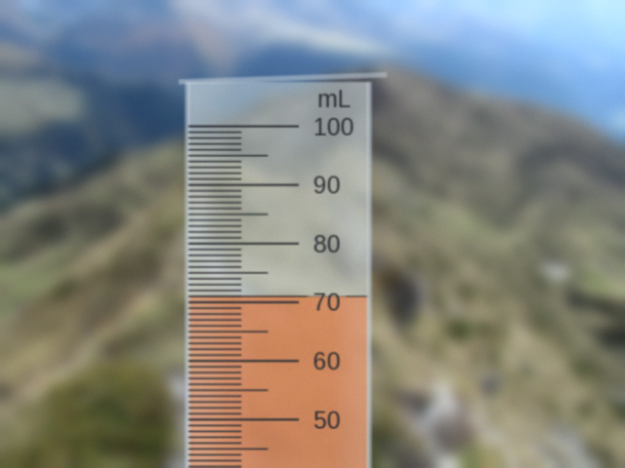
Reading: **71** mL
